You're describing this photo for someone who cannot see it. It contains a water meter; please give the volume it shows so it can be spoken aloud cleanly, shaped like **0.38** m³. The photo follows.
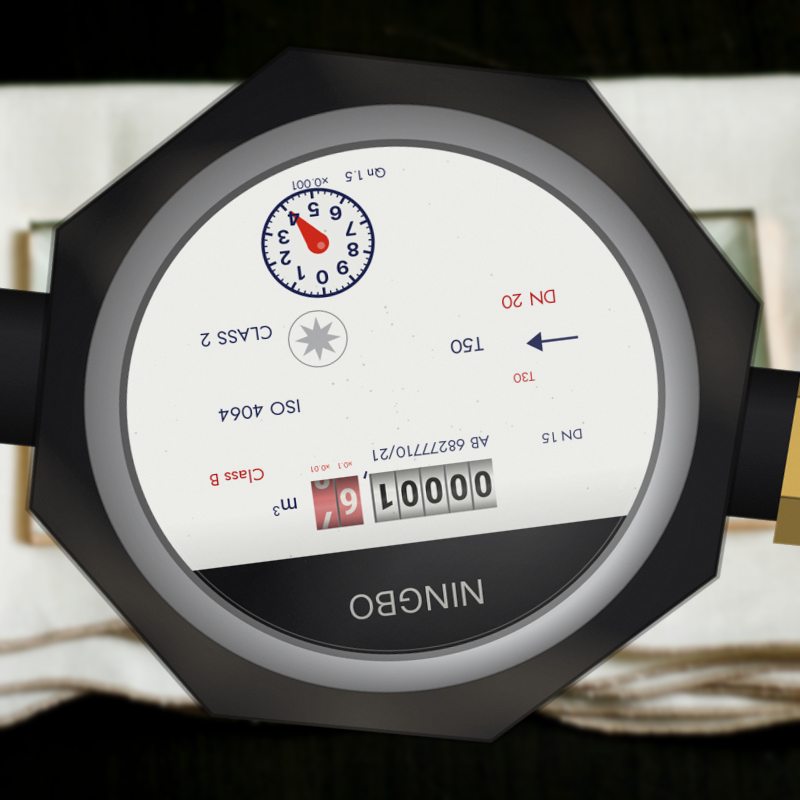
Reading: **1.674** m³
